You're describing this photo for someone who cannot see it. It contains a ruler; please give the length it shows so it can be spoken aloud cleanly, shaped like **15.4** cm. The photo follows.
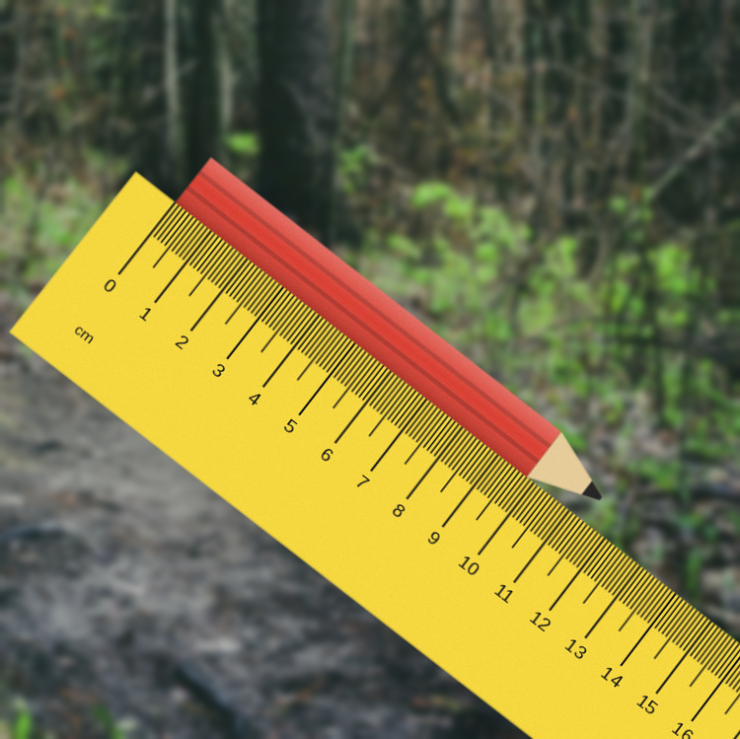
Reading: **11.4** cm
